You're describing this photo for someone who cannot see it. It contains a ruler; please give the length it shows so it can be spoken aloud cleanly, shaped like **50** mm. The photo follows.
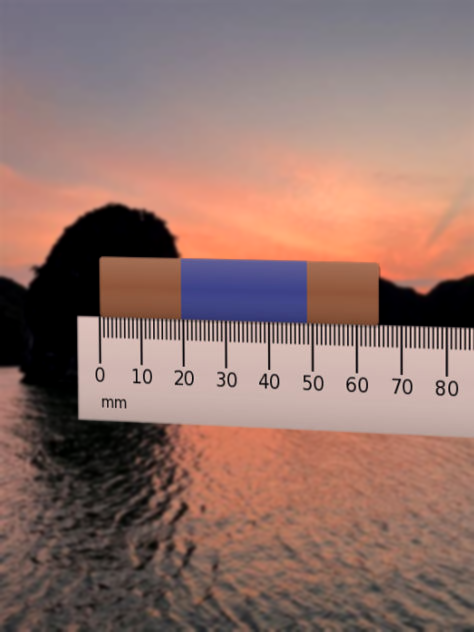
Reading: **65** mm
